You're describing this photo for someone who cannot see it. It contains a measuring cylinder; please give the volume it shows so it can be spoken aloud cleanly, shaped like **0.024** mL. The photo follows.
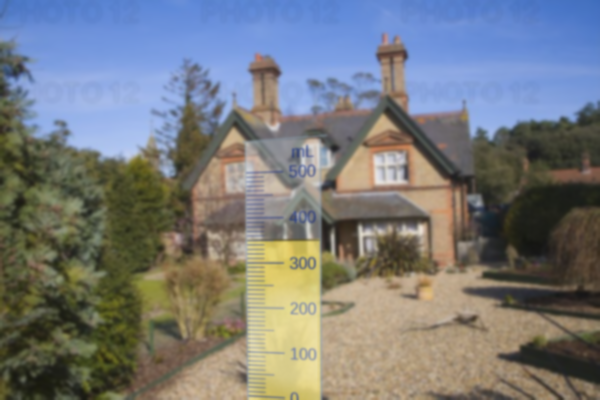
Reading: **350** mL
